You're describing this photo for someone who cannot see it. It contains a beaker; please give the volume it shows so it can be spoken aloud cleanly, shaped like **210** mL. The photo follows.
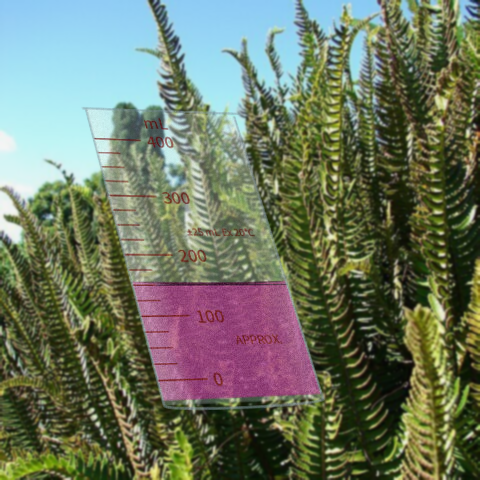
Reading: **150** mL
